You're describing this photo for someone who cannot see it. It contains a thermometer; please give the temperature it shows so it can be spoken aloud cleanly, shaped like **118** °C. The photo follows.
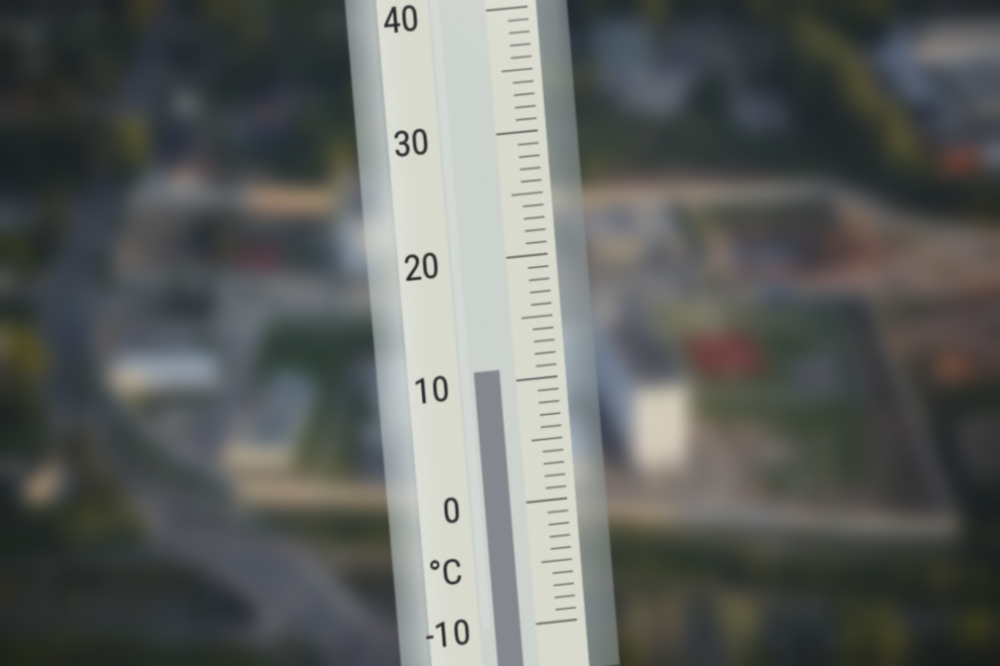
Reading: **11** °C
